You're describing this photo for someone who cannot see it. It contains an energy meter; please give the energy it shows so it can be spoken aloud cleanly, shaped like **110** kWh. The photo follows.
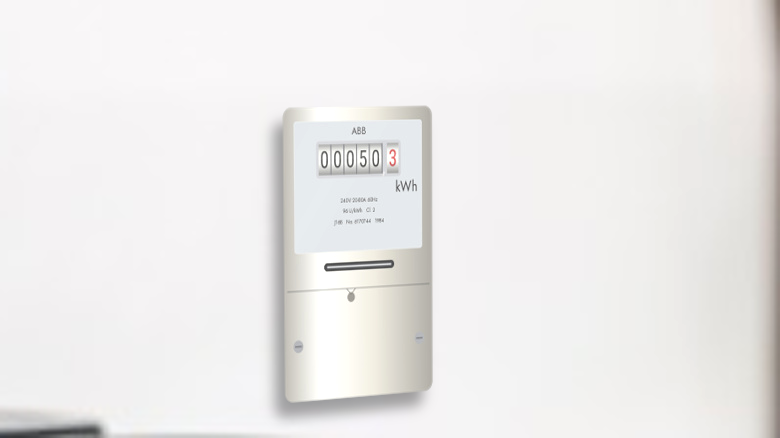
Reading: **50.3** kWh
